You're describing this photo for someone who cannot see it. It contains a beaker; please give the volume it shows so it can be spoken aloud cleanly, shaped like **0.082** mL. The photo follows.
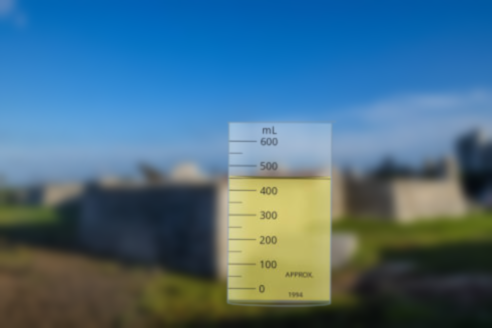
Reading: **450** mL
